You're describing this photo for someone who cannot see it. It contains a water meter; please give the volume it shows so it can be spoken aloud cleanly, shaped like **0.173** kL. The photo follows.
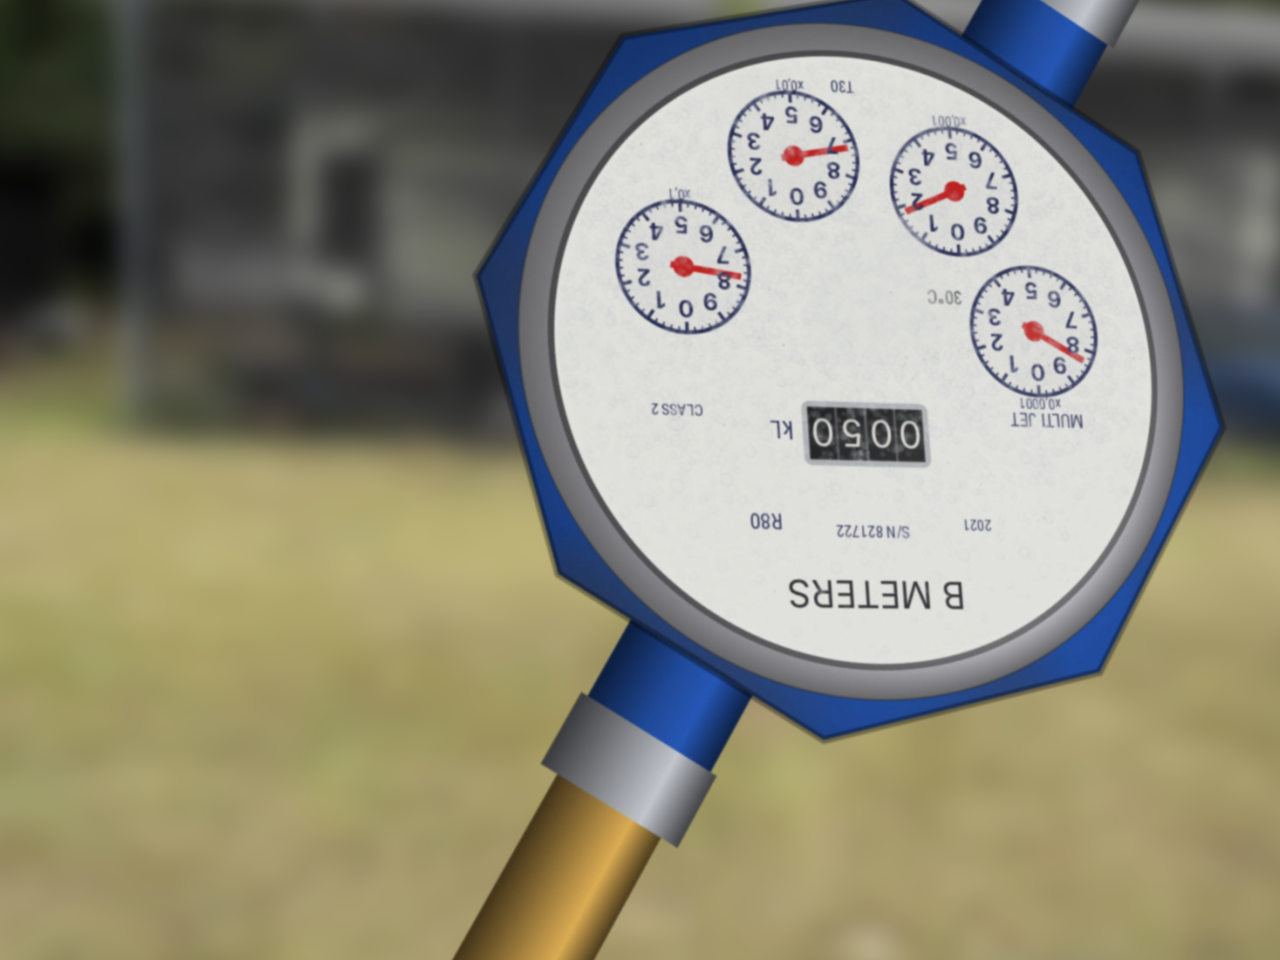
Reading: **50.7718** kL
